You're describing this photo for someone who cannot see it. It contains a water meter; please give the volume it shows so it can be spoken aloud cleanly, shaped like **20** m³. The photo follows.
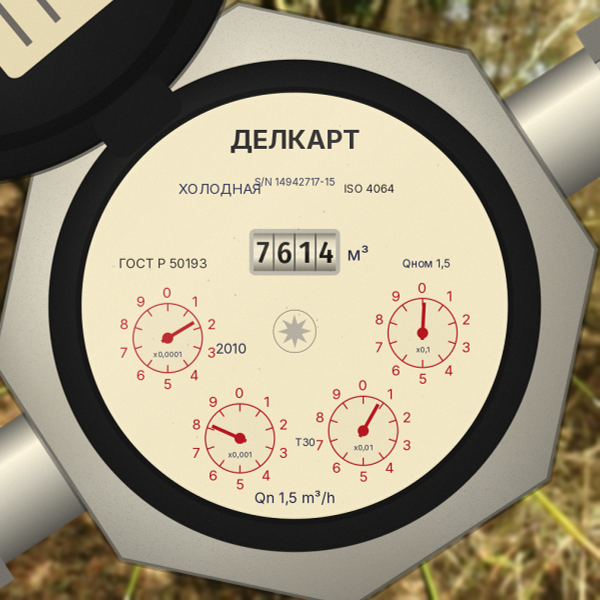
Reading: **7614.0081** m³
